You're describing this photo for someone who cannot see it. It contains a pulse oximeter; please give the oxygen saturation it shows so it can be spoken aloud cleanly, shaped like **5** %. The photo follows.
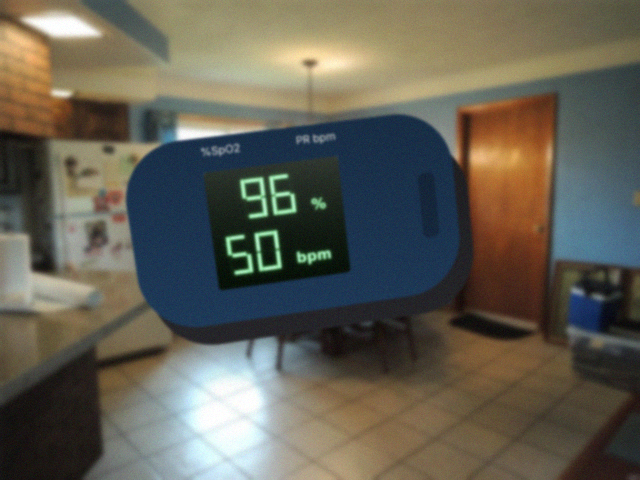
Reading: **96** %
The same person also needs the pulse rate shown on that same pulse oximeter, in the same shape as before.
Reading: **50** bpm
